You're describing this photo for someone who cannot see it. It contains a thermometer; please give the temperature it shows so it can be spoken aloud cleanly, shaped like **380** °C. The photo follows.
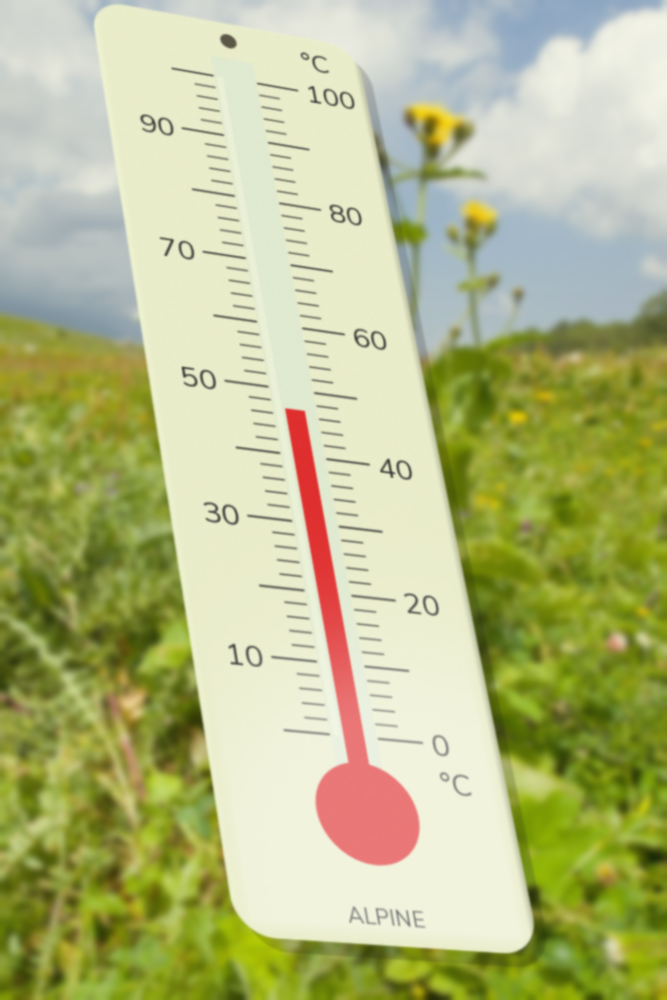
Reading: **47** °C
